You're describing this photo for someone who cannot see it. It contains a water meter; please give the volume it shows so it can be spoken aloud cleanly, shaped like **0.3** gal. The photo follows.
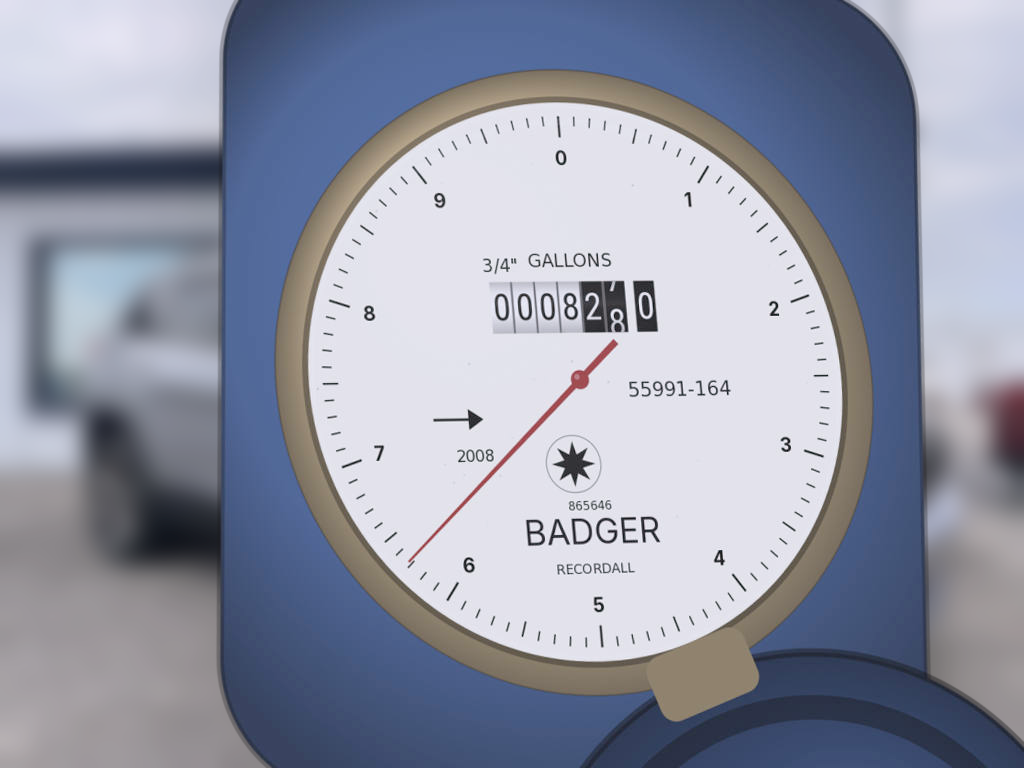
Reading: **8276.3** gal
